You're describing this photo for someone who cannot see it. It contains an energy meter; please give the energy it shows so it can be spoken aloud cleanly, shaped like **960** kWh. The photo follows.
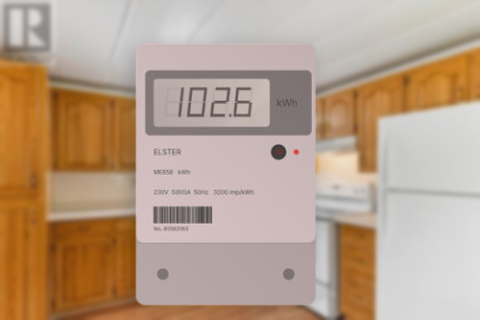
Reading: **102.6** kWh
